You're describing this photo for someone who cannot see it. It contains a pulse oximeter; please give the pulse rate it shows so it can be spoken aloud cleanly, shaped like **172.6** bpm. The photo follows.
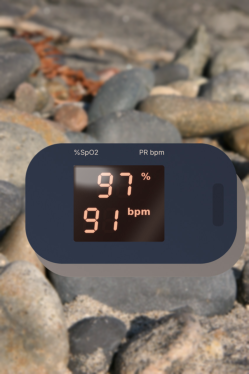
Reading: **91** bpm
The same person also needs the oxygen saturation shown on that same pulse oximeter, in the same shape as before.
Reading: **97** %
